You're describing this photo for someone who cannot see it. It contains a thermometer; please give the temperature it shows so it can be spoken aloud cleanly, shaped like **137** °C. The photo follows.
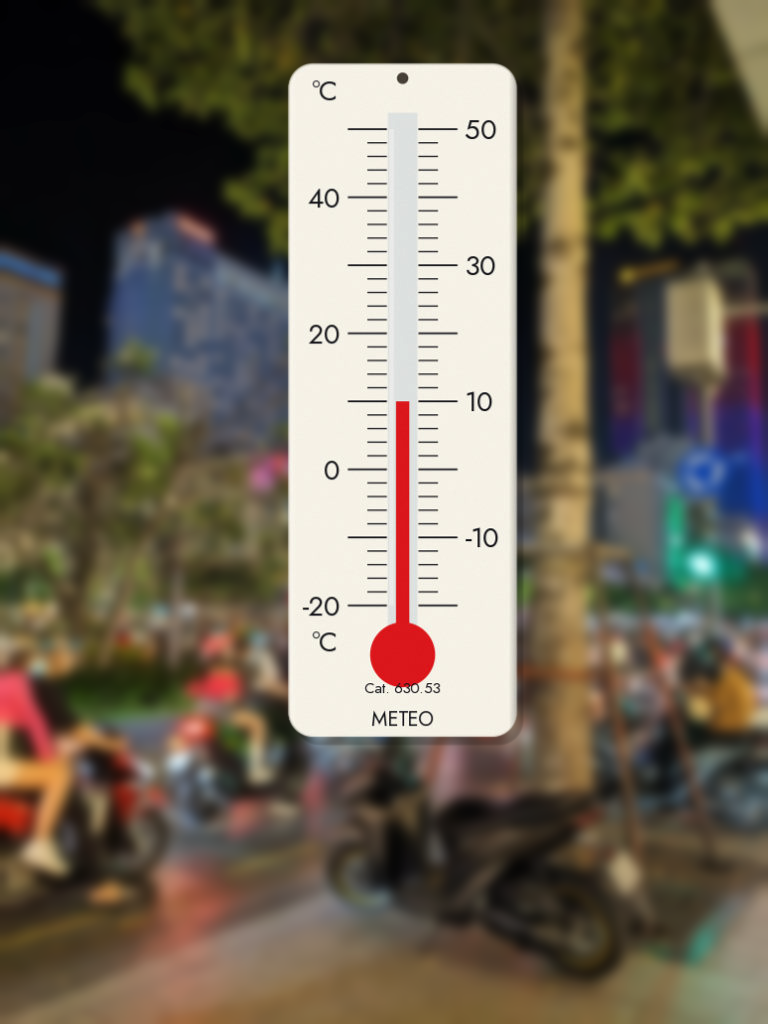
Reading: **10** °C
